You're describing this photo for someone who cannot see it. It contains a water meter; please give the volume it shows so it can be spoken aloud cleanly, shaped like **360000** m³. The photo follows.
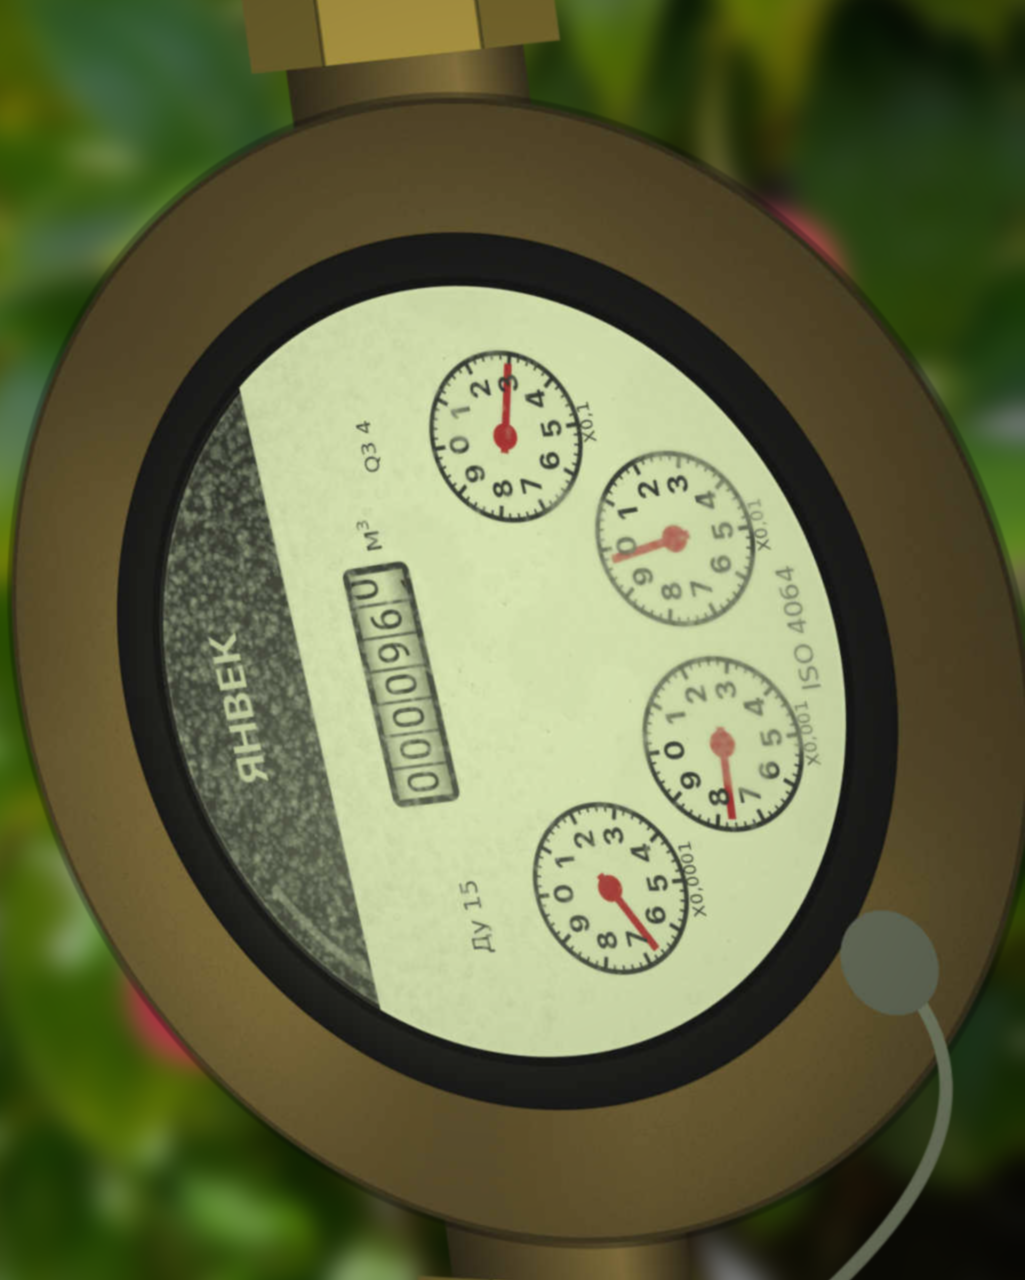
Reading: **960.2976** m³
